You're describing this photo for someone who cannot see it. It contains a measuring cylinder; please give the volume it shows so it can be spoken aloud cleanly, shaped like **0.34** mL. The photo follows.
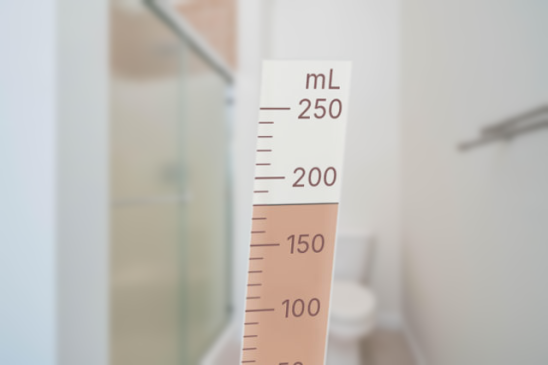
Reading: **180** mL
